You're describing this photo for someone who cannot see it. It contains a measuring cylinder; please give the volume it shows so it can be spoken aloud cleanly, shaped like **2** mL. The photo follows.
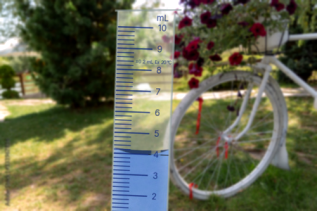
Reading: **4** mL
